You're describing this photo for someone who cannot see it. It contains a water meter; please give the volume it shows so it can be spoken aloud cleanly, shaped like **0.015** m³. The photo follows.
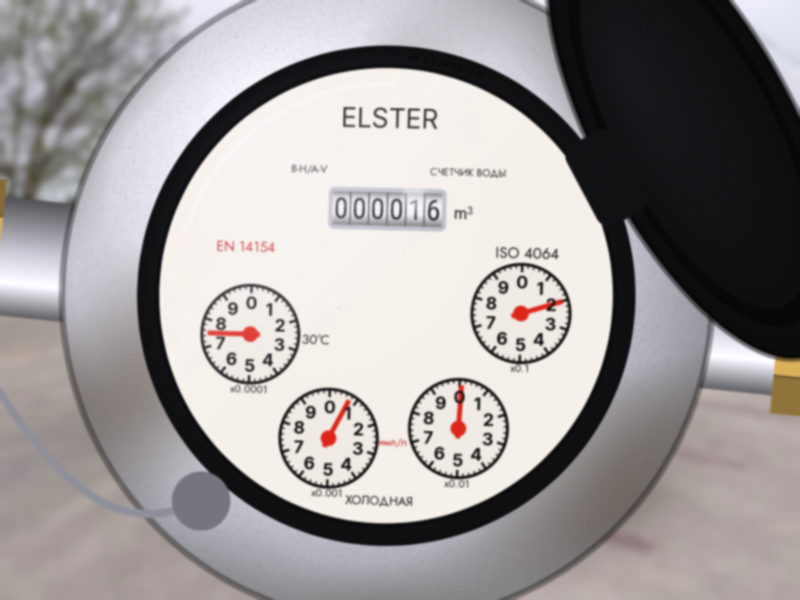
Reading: **16.2007** m³
